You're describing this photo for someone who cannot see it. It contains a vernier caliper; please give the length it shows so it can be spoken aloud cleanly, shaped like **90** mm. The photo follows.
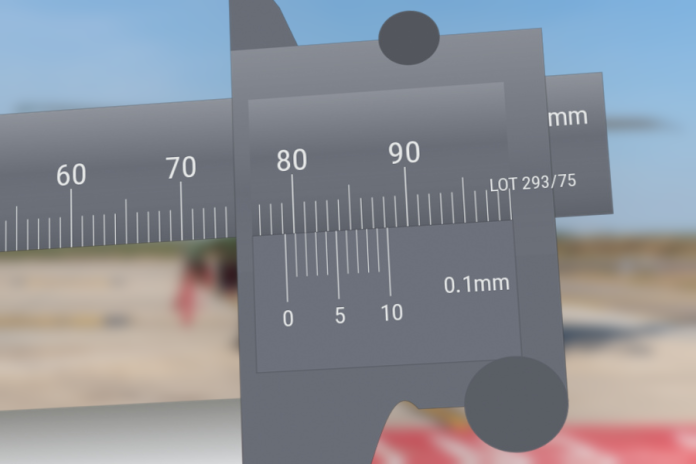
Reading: **79.2** mm
